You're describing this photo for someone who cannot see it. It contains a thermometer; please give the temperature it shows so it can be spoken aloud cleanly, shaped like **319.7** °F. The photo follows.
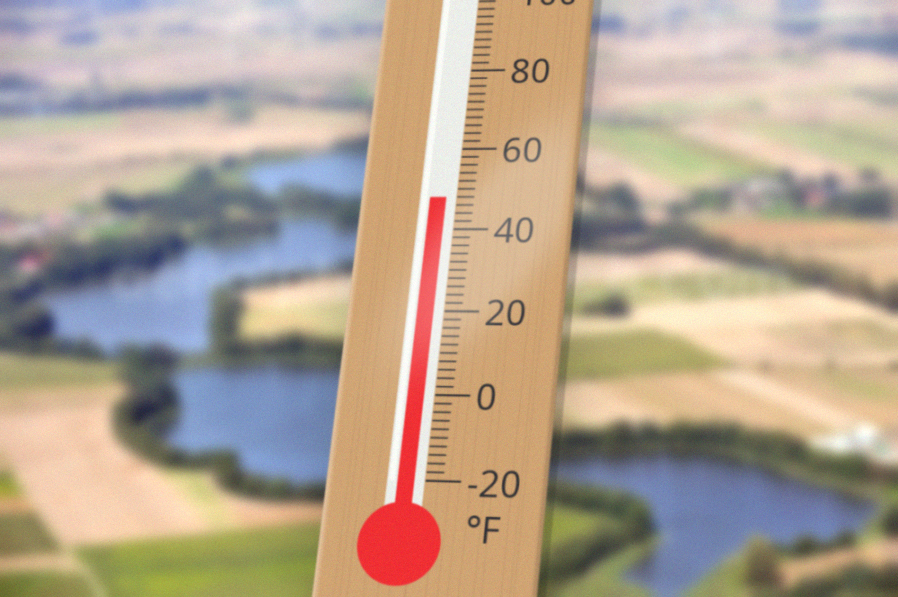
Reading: **48** °F
